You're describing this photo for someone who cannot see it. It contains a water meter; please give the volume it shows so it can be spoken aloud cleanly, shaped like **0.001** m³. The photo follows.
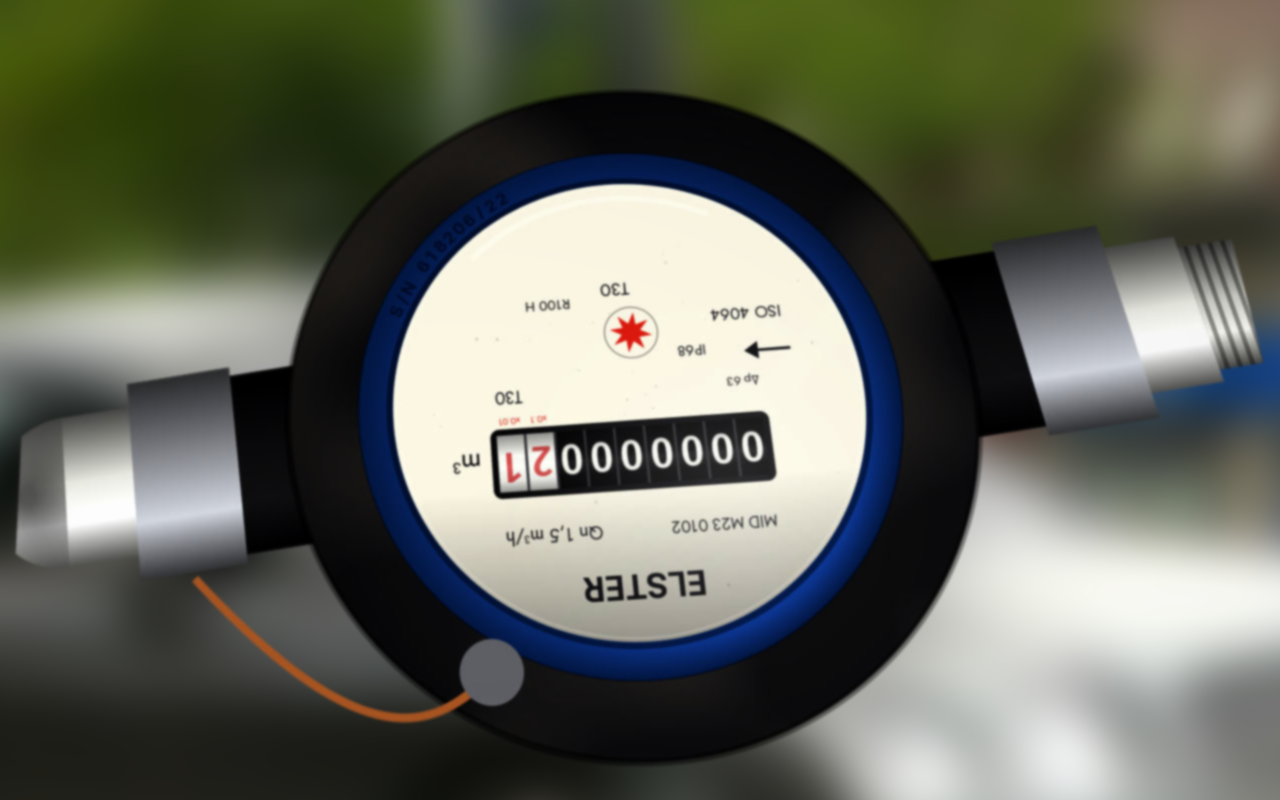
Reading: **0.21** m³
